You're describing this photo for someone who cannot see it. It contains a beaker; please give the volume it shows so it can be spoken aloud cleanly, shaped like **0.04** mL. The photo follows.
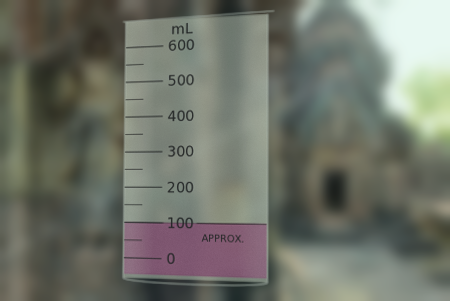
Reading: **100** mL
